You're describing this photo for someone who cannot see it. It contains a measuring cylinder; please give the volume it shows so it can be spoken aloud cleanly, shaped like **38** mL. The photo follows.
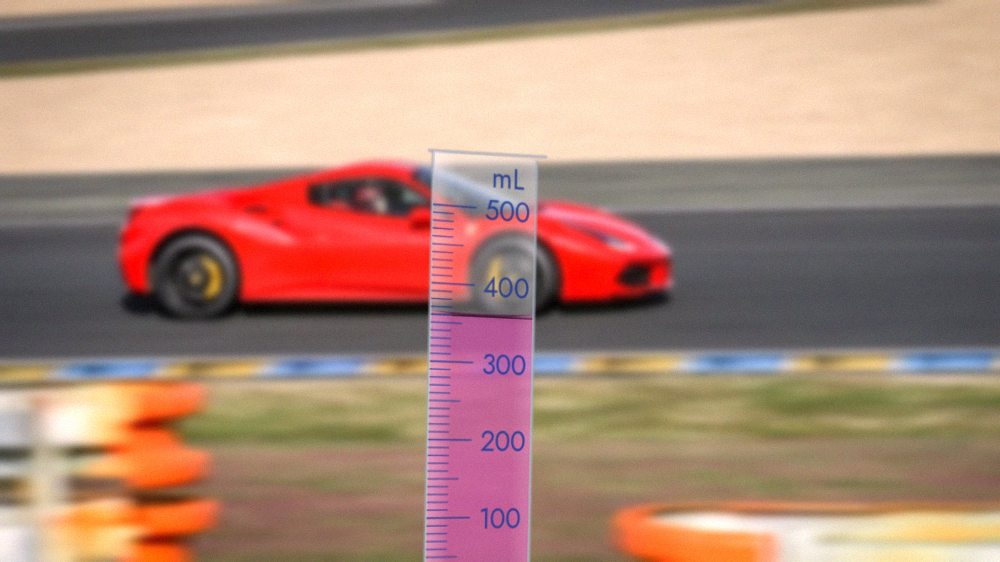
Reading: **360** mL
